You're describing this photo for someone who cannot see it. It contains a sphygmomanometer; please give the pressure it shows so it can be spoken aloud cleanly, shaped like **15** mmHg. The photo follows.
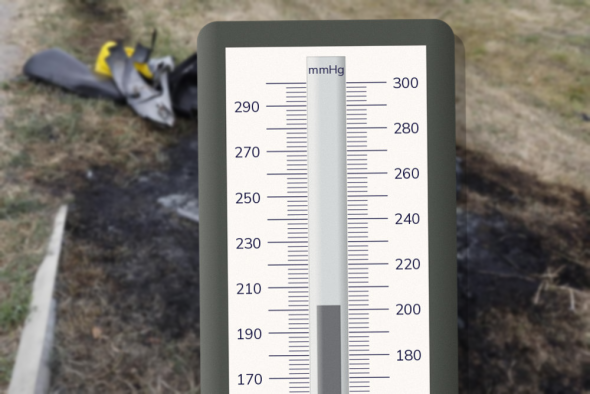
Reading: **202** mmHg
